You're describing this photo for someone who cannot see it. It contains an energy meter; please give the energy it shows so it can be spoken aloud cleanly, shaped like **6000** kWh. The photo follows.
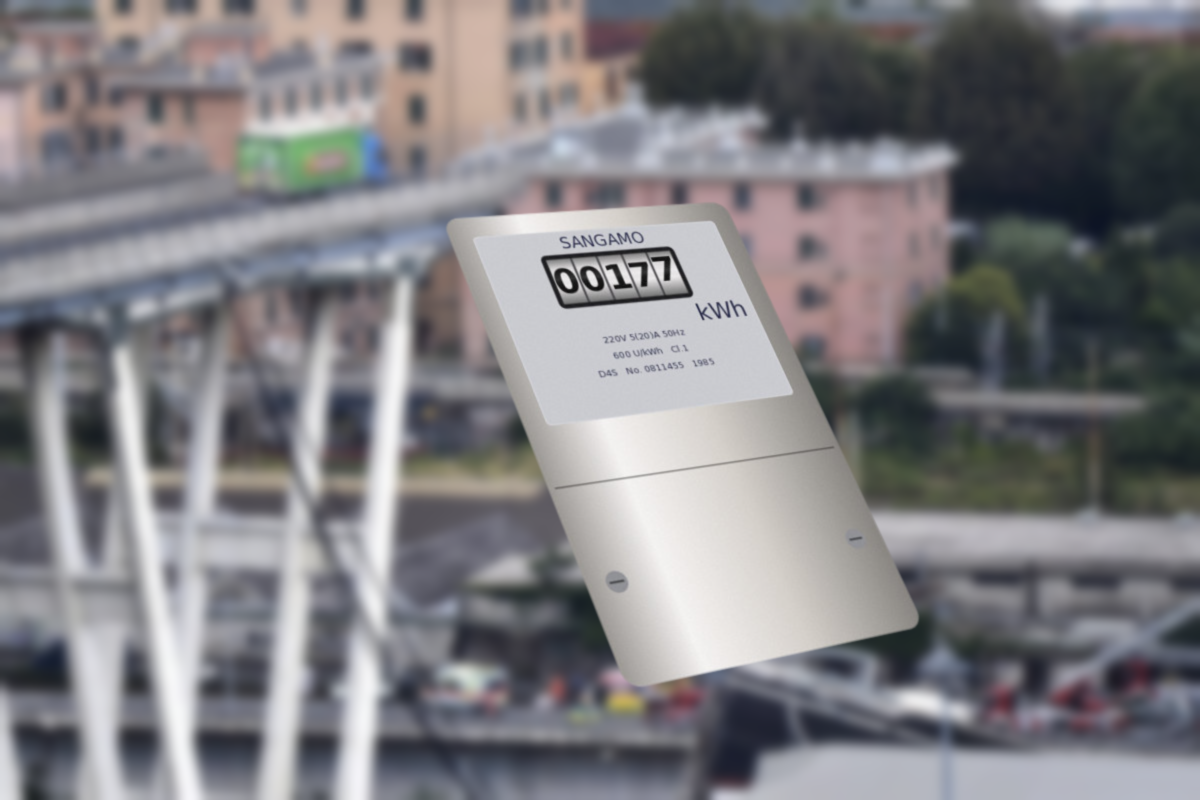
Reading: **177** kWh
